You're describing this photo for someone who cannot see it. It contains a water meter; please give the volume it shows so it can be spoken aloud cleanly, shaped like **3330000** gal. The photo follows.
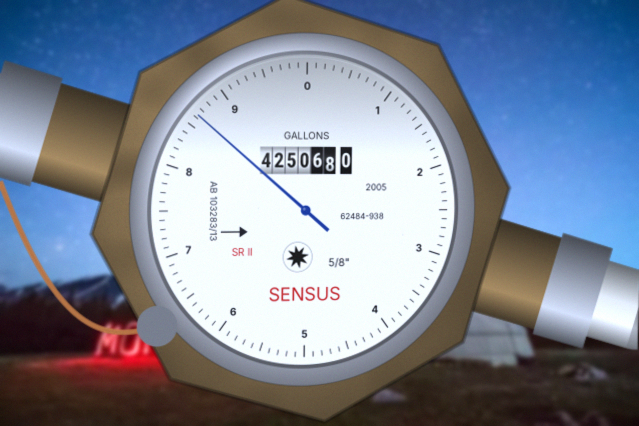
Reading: **4250678.6** gal
